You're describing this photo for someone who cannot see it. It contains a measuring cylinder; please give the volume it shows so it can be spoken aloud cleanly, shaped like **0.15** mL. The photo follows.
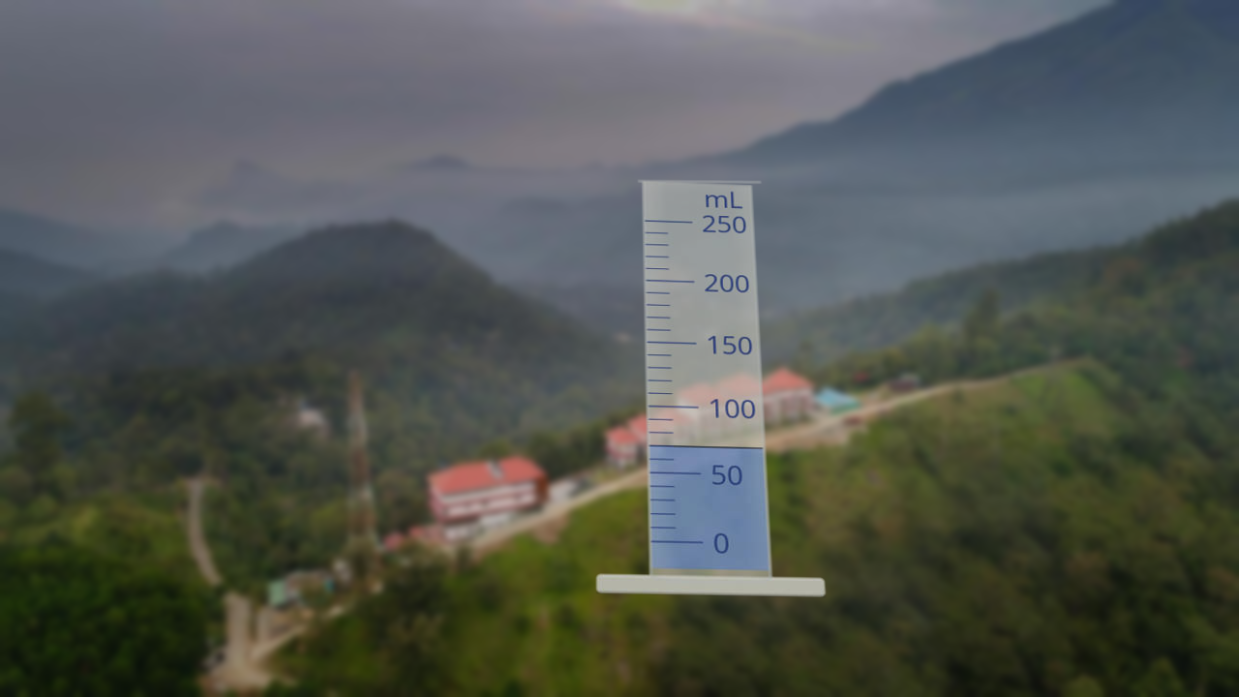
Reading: **70** mL
